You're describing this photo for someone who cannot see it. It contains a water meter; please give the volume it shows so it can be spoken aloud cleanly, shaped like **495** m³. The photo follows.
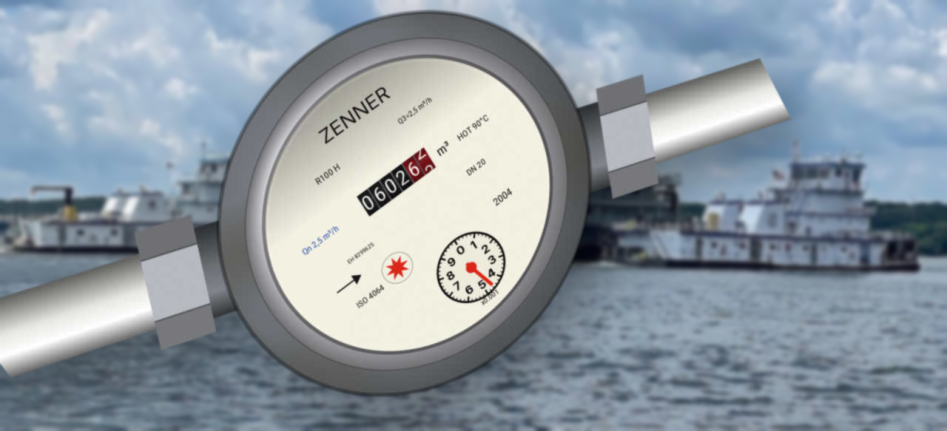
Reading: **602.624** m³
